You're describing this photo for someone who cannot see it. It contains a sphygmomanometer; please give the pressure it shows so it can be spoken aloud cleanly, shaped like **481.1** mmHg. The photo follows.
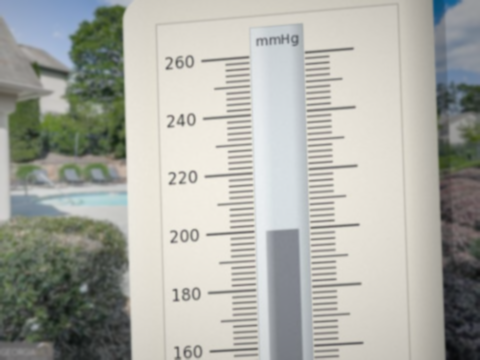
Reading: **200** mmHg
